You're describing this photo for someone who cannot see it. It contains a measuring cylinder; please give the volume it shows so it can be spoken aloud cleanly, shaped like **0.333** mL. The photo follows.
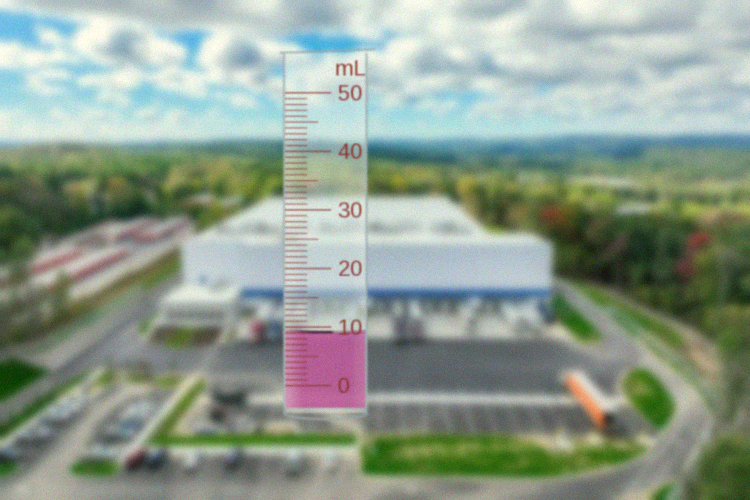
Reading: **9** mL
